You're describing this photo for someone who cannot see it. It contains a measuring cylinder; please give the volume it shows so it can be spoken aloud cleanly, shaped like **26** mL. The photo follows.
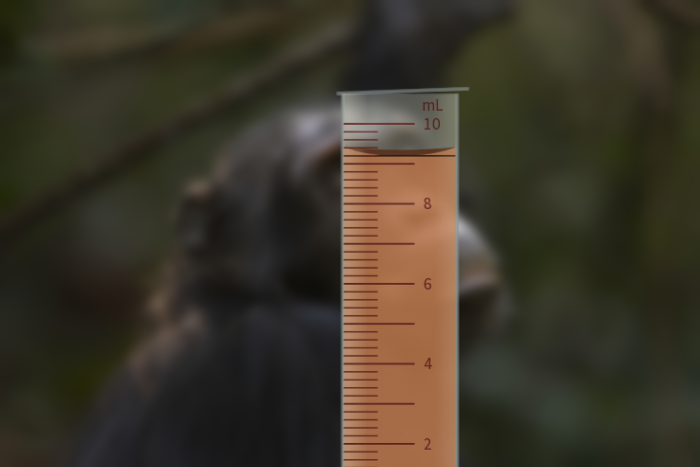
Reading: **9.2** mL
